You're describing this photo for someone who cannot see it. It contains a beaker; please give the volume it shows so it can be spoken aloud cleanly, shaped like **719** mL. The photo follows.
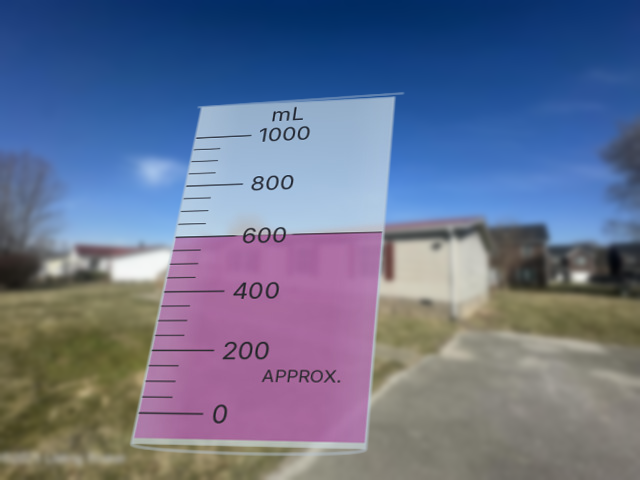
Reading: **600** mL
